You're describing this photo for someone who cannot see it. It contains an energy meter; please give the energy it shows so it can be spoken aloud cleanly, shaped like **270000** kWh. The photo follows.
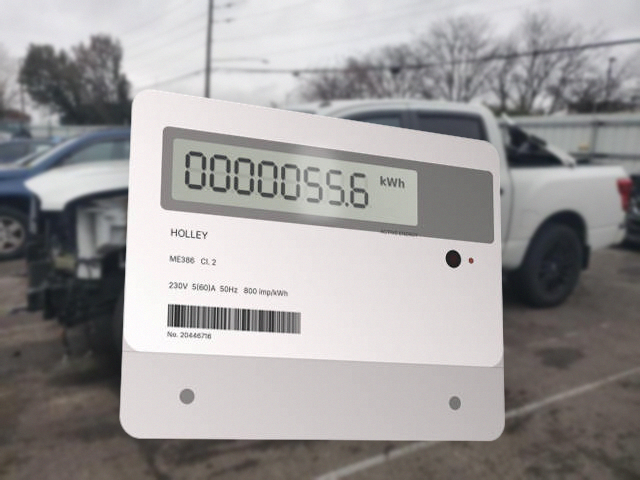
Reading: **55.6** kWh
